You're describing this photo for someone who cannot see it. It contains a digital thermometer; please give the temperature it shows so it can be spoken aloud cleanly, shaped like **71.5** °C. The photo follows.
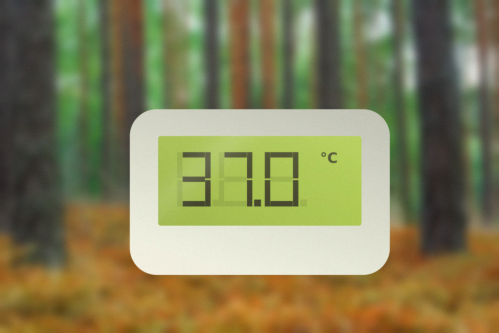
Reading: **37.0** °C
